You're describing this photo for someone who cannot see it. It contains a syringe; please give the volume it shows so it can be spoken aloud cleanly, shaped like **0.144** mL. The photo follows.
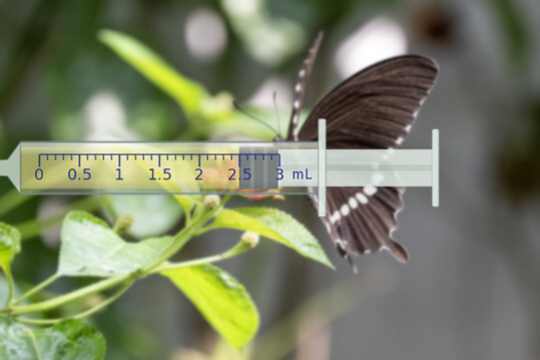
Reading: **2.5** mL
